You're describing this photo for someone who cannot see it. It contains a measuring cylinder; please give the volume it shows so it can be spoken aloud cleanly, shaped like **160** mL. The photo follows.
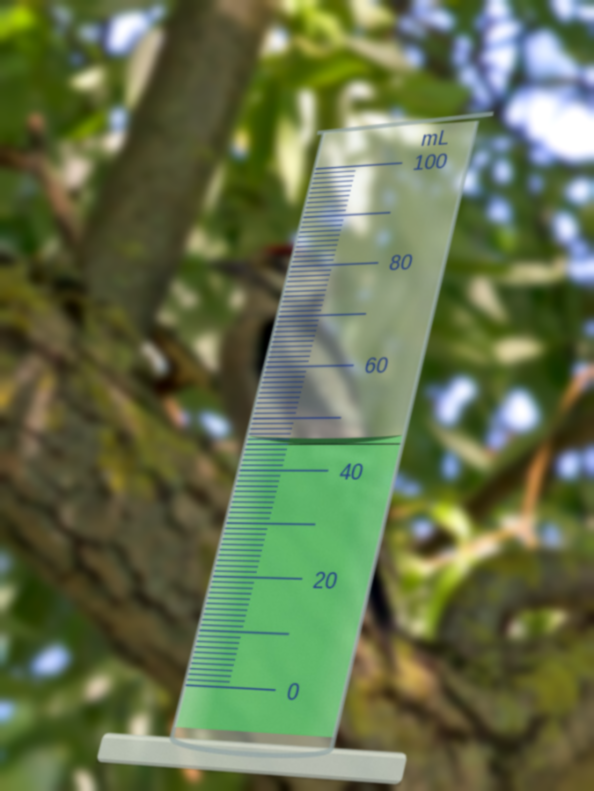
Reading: **45** mL
